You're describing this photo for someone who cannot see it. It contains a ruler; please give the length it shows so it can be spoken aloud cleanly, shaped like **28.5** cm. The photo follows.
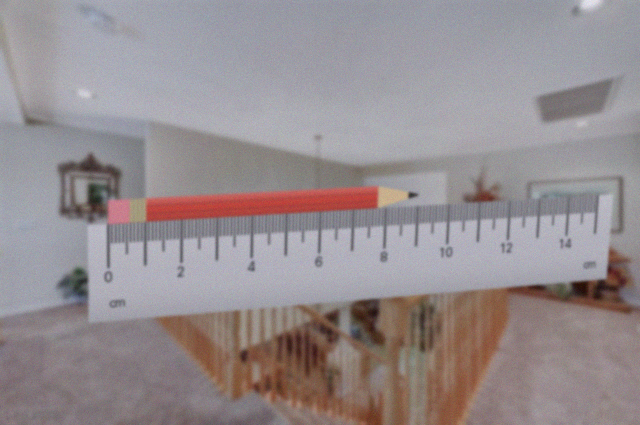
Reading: **9** cm
